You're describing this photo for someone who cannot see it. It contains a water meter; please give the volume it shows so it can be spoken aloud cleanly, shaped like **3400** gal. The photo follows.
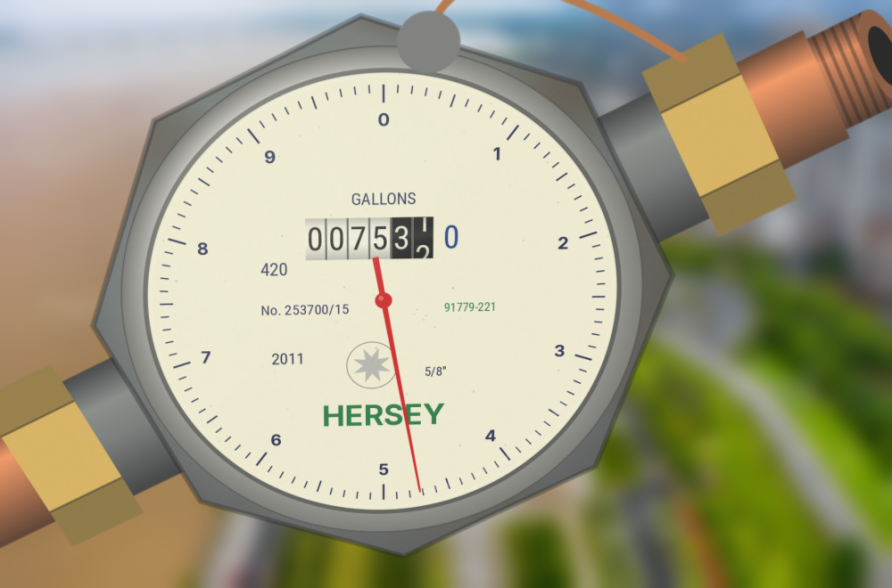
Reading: **75314.7** gal
